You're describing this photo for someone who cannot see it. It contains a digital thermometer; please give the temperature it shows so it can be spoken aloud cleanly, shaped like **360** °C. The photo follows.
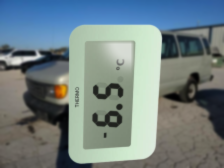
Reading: **-6.5** °C
